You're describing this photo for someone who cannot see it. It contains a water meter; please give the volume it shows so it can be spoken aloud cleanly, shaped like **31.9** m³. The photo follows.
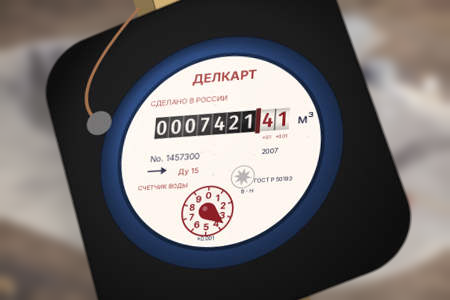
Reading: **7421.413** m³
